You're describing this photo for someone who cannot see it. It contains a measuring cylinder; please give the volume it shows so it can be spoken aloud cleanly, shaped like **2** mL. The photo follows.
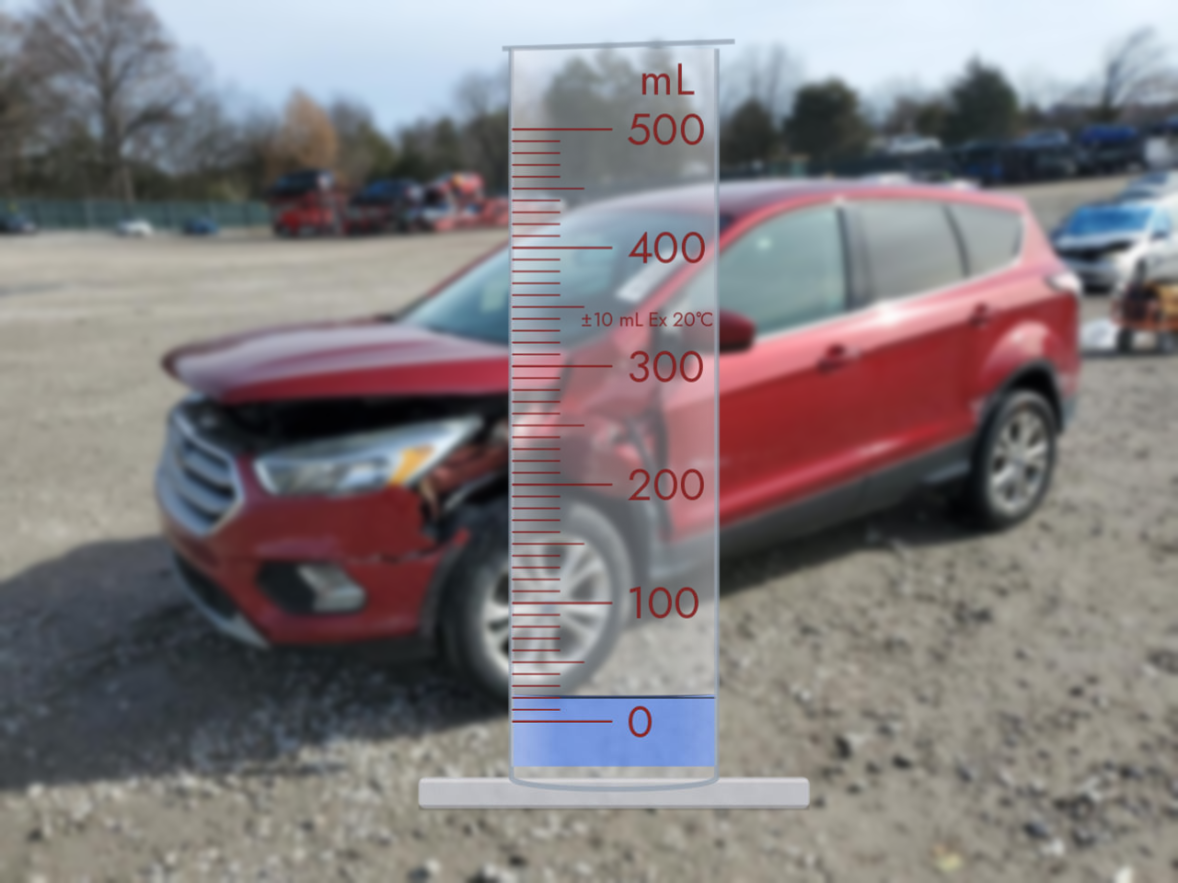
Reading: **20** mL
